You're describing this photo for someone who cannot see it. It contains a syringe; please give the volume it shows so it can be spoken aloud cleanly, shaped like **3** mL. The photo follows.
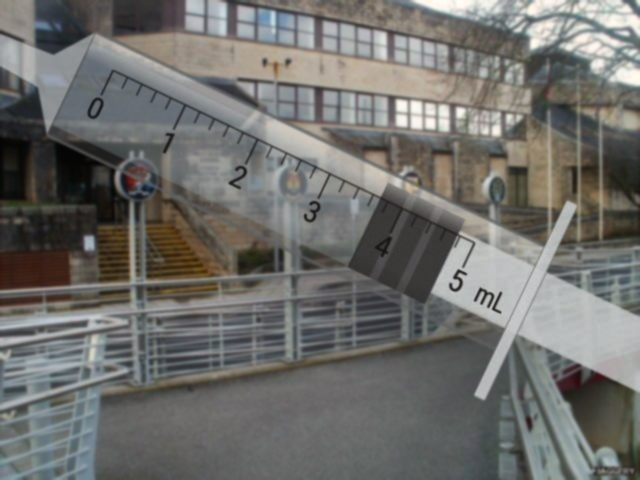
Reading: **3.7** mL
